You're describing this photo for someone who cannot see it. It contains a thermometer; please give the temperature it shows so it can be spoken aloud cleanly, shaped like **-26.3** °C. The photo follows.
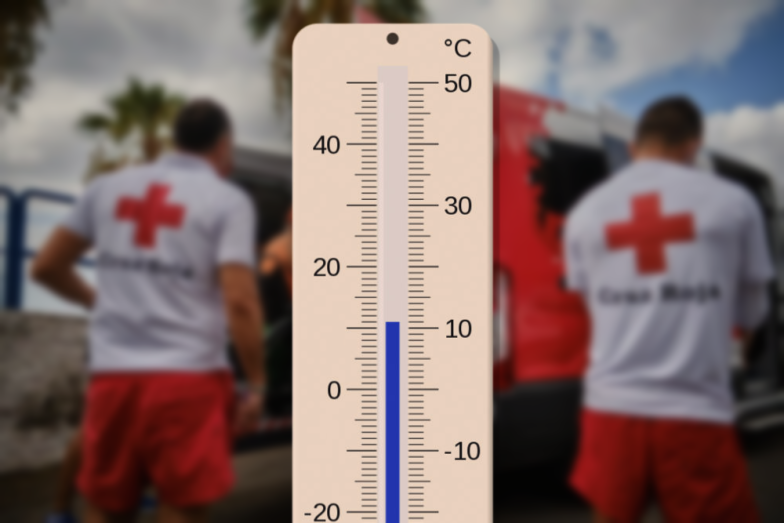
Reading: **11** °C
